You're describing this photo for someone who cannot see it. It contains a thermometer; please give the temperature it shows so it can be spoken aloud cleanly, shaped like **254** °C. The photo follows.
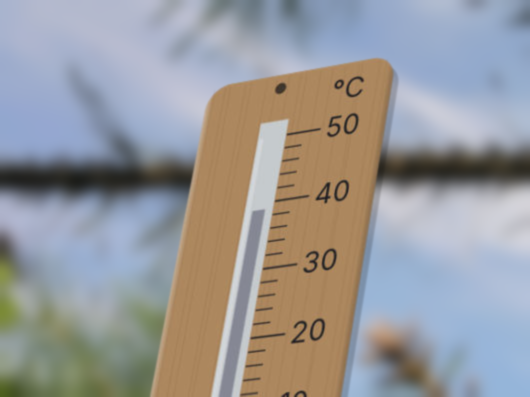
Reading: **39** °C
